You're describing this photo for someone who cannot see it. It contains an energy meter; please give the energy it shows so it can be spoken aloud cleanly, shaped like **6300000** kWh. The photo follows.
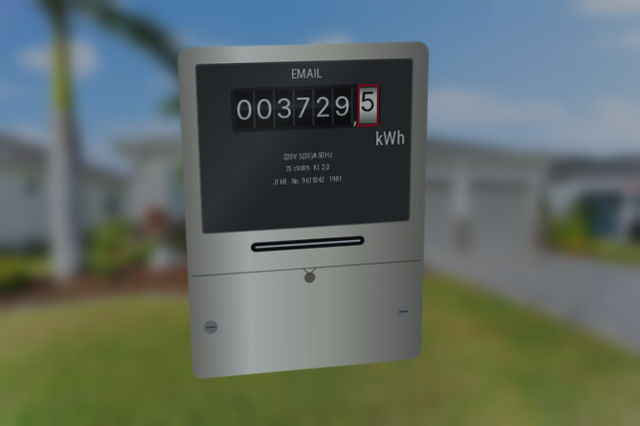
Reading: **3729.5** kWh
